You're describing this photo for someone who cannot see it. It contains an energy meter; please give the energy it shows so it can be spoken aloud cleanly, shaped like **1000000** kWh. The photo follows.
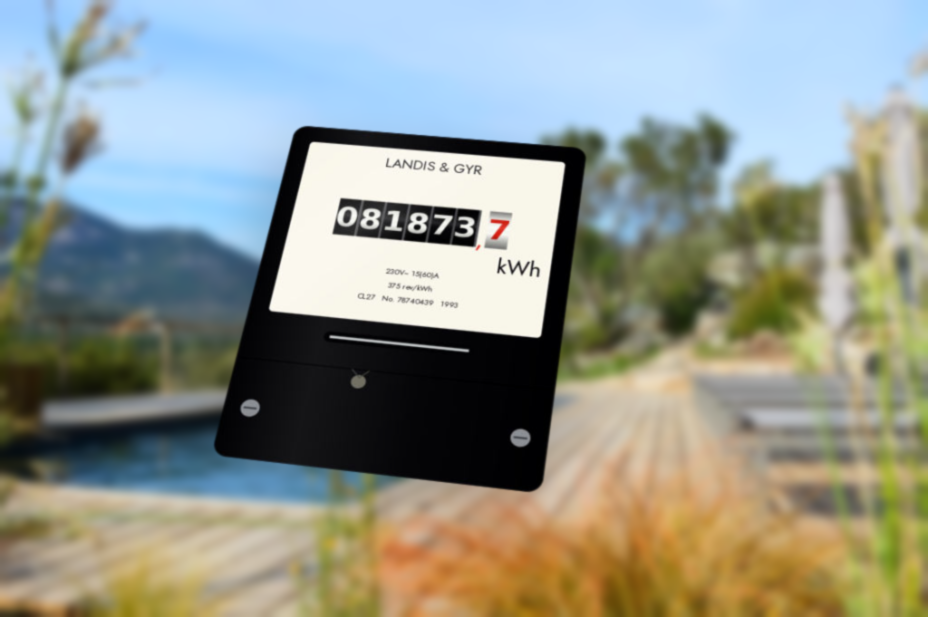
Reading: **81873.7** kWh
